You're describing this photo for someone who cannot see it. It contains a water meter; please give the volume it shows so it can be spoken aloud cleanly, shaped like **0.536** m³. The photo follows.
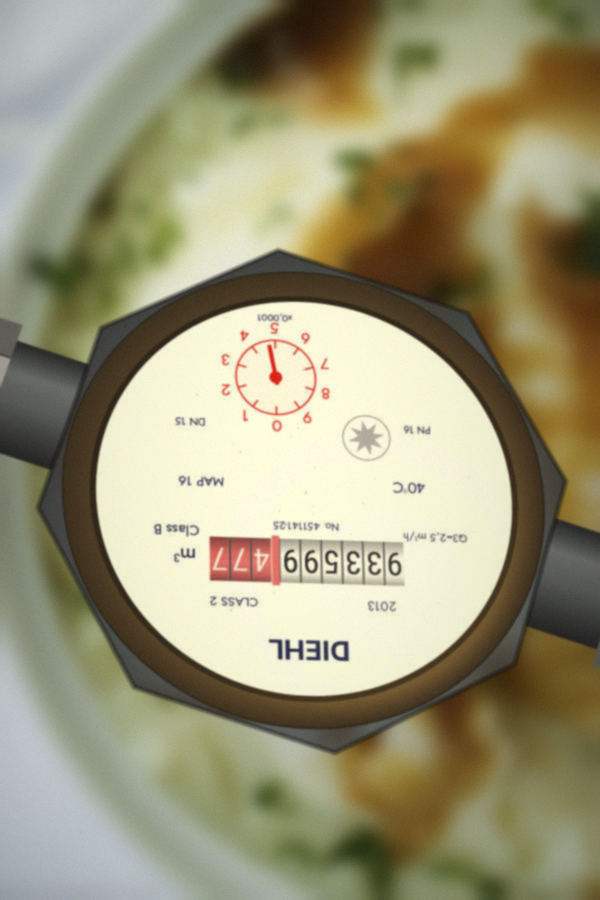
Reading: **933599.4774** m³
